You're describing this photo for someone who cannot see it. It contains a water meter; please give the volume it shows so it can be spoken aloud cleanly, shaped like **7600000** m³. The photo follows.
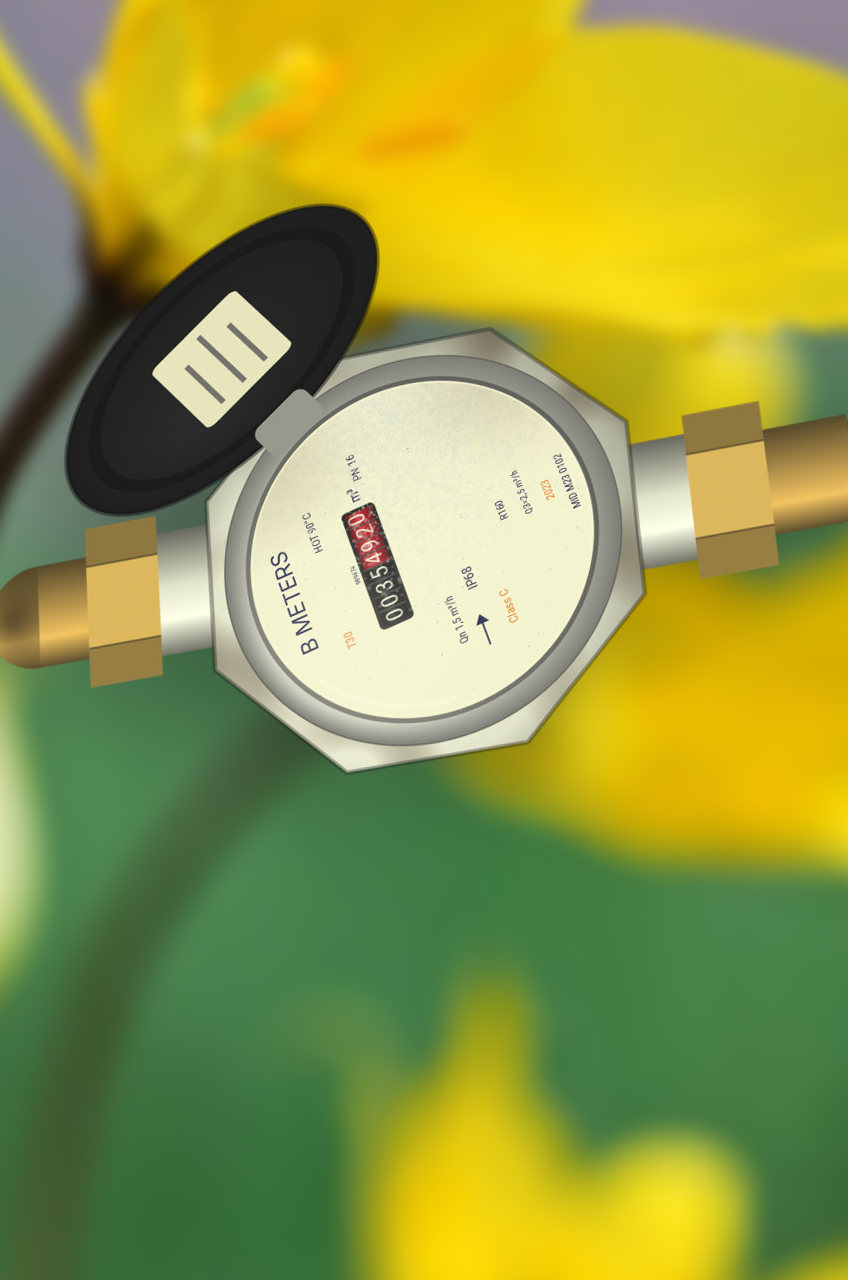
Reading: **35.4920** m³
